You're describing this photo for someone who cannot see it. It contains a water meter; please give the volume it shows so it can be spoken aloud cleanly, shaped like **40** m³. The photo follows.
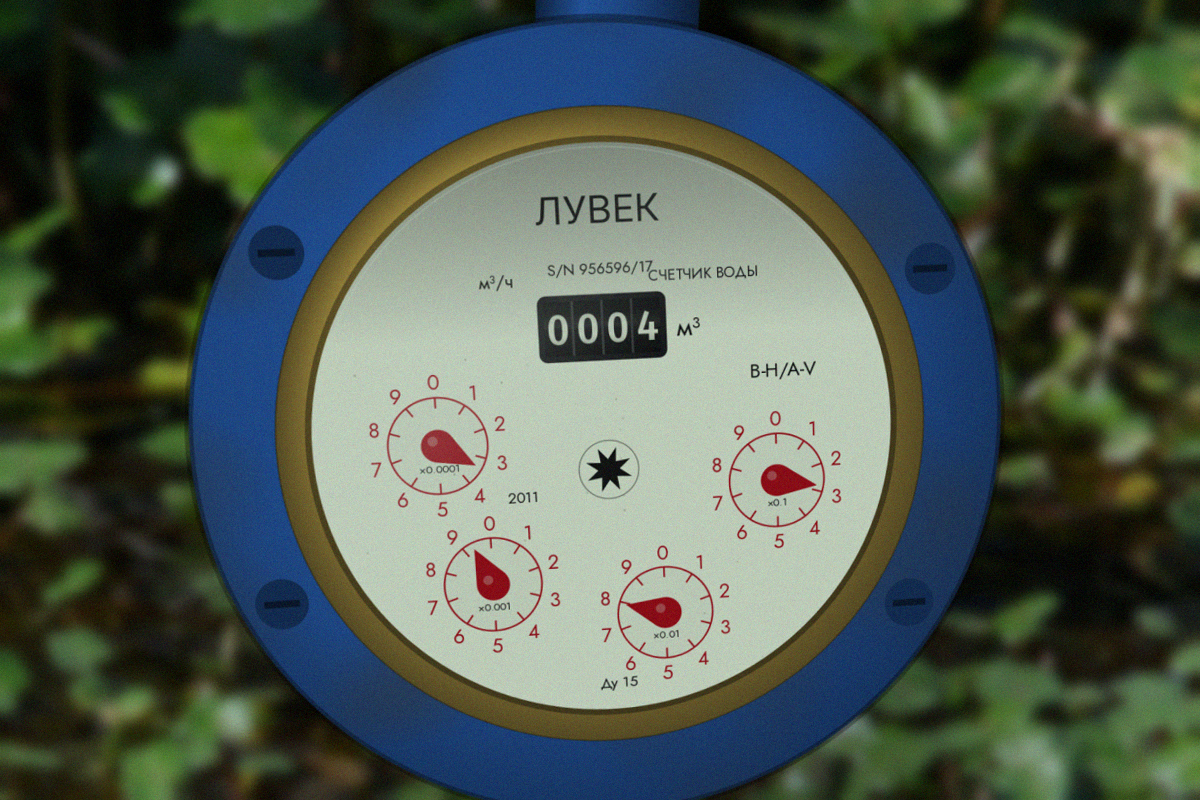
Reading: **4.2793** m³
